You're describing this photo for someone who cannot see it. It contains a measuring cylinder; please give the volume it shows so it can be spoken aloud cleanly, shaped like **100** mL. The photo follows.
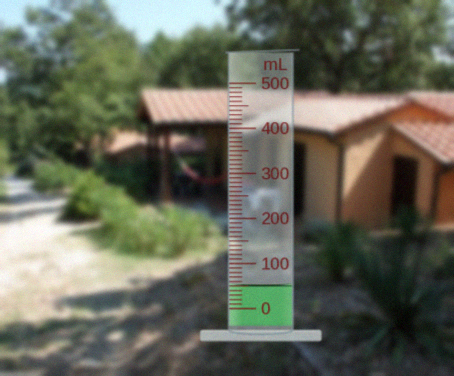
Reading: **50** mL
